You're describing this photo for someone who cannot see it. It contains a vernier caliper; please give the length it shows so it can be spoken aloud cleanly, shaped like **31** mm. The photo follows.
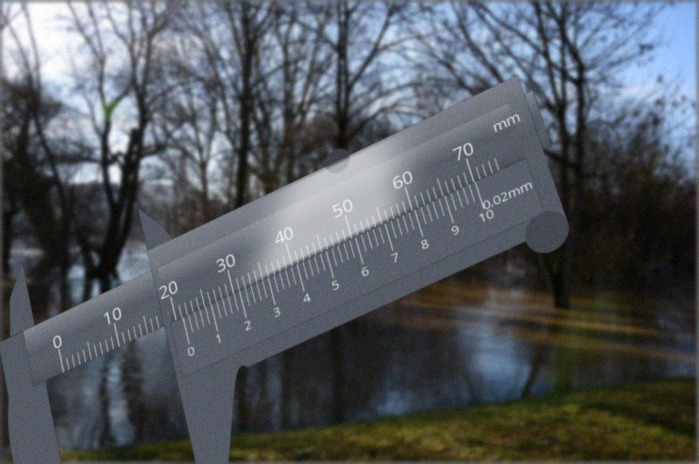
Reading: **21.2** mm
